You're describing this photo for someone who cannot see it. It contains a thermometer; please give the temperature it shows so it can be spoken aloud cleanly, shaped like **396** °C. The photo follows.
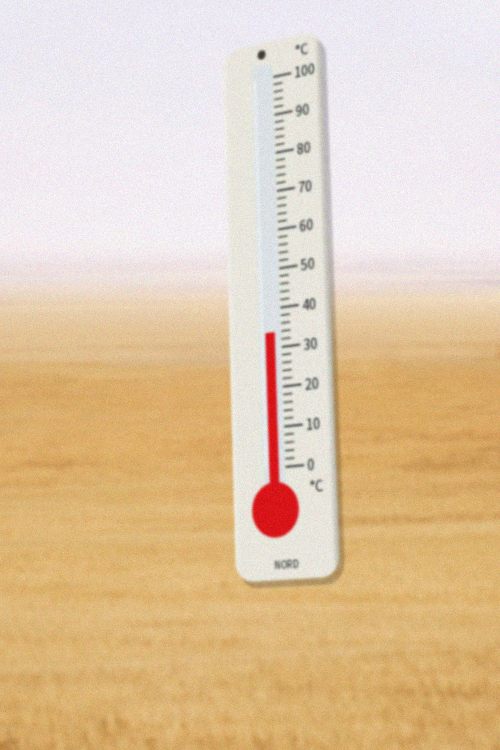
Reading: **34** °C
